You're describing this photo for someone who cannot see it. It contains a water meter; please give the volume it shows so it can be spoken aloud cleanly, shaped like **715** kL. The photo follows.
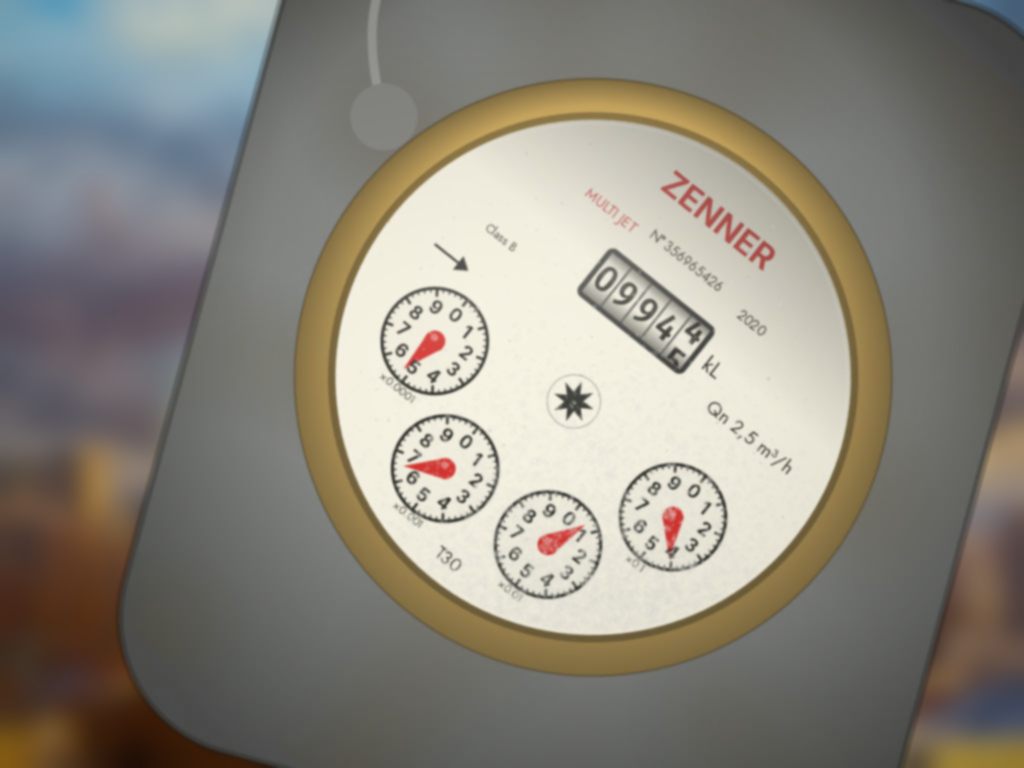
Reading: **9944.4065** kL
